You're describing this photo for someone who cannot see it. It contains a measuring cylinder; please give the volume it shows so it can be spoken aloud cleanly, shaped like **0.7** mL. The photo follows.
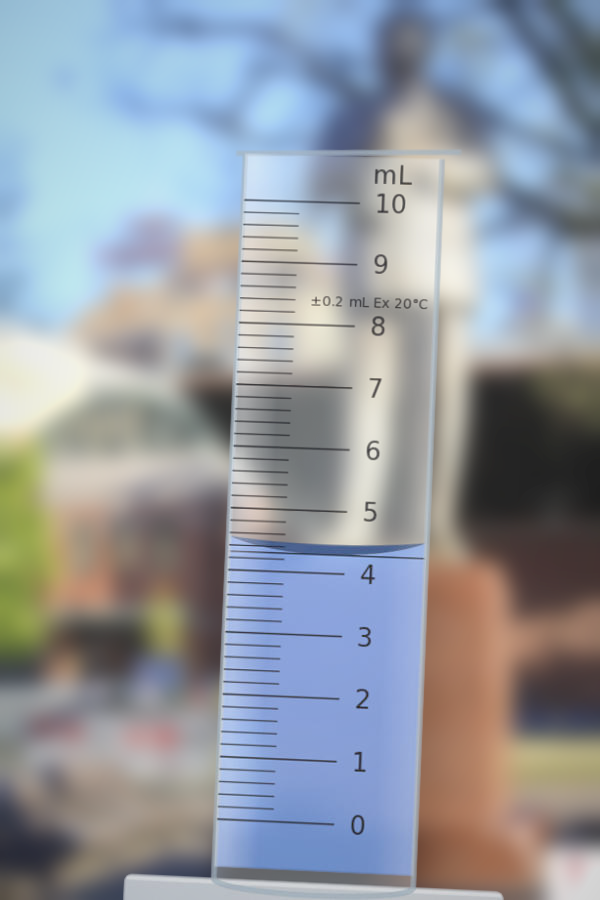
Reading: **4.3** mL
